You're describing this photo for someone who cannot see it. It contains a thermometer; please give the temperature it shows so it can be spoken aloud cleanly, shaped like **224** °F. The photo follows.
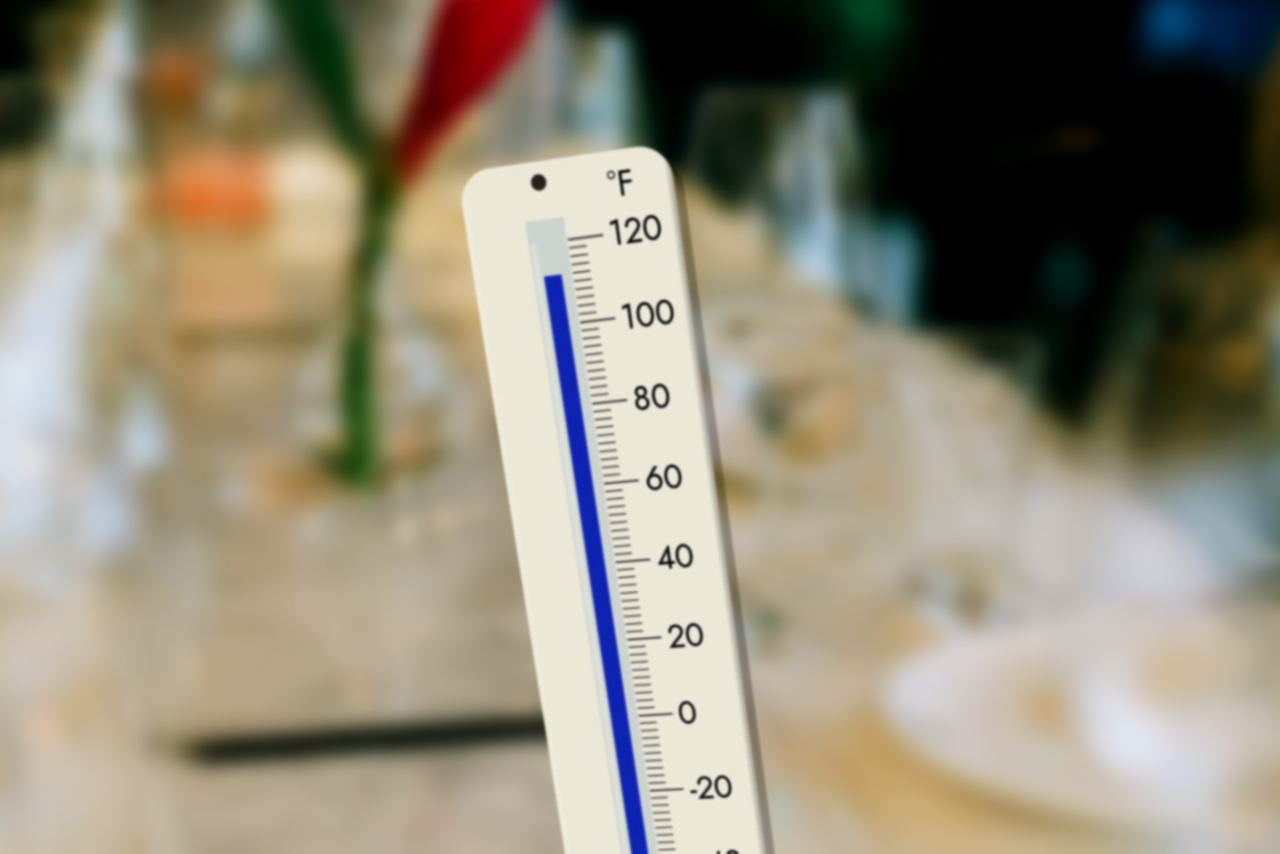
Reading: **112** °F
